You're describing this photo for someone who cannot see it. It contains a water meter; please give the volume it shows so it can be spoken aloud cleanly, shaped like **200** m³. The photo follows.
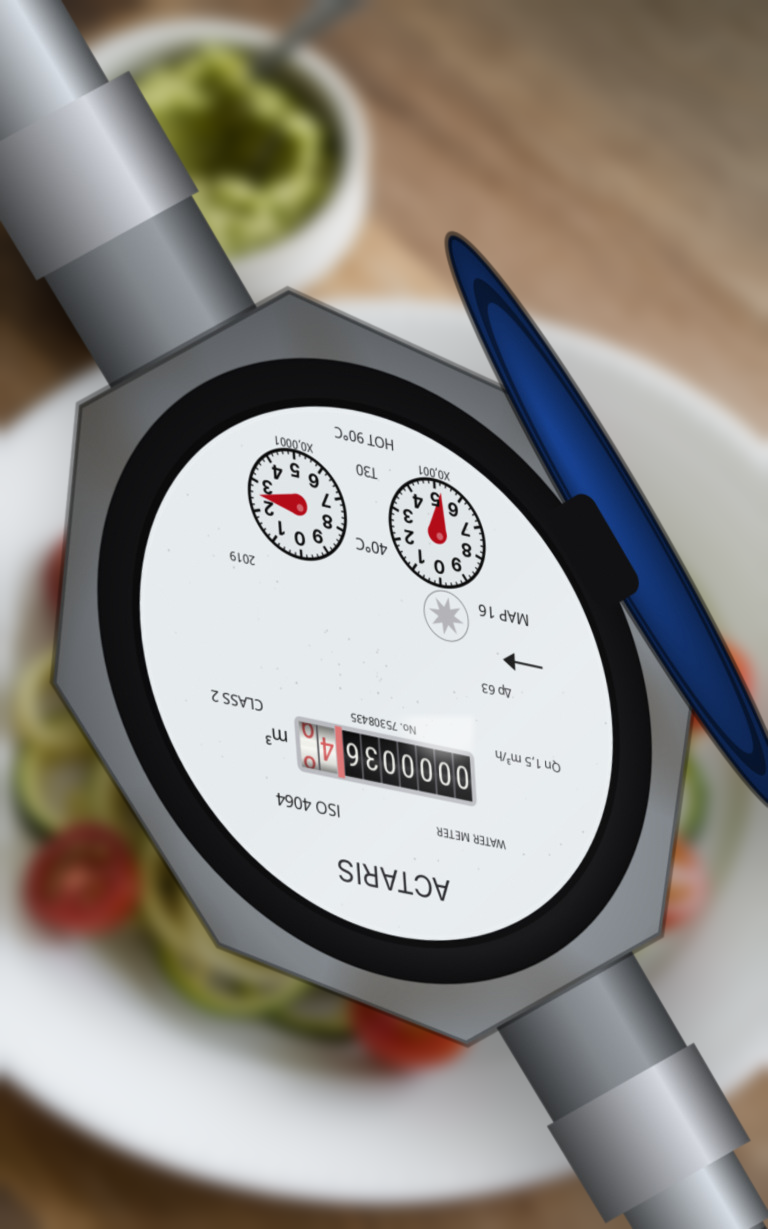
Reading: **36.4852** m³
